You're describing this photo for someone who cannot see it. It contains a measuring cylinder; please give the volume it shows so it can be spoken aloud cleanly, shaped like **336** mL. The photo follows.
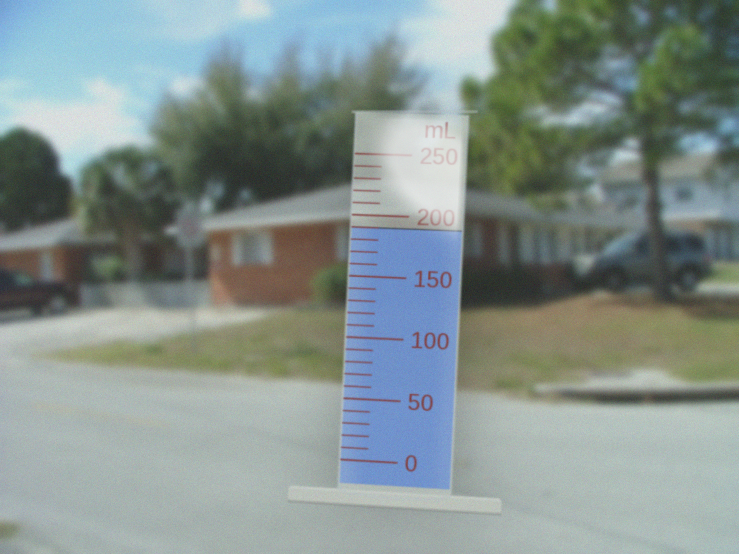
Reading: **190** mL
